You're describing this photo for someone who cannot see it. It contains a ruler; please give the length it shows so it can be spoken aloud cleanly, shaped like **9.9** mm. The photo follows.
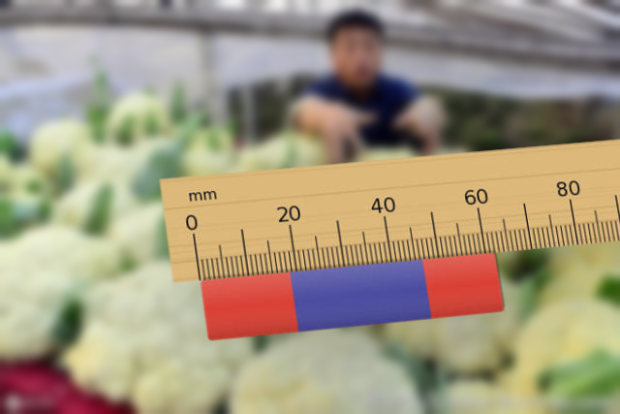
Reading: **62** mm
